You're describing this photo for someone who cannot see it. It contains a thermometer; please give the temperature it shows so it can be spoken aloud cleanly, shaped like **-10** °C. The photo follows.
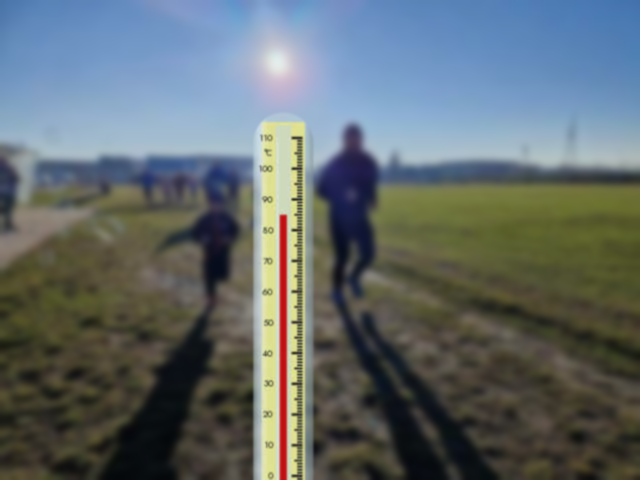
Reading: **85** °C
